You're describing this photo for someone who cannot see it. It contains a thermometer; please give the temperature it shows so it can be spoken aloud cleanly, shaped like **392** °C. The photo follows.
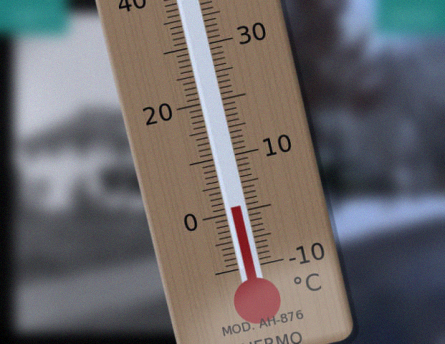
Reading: **1** °C
